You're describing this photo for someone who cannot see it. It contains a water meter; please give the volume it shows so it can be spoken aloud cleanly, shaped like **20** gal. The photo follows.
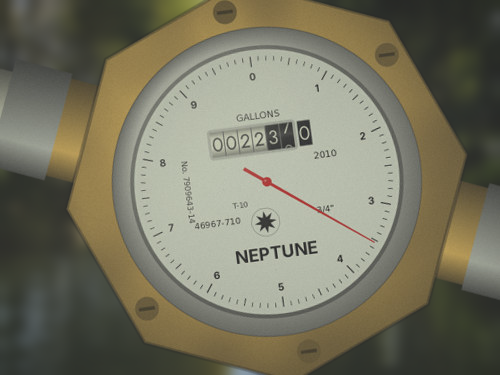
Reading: **22373.5** gal
